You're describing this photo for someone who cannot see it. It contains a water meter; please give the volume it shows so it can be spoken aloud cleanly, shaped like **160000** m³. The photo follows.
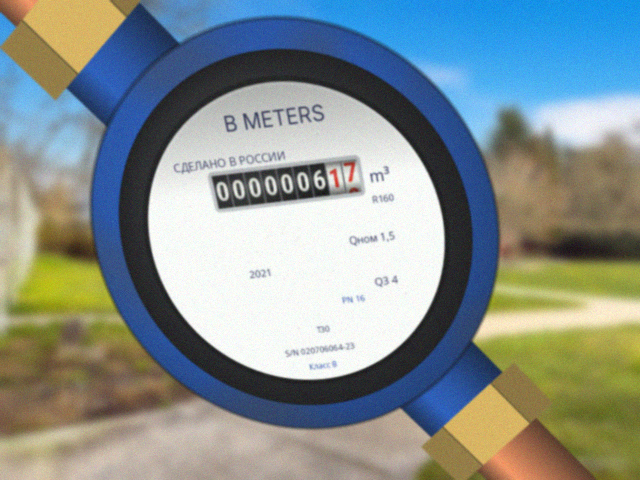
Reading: **6.17** m³
